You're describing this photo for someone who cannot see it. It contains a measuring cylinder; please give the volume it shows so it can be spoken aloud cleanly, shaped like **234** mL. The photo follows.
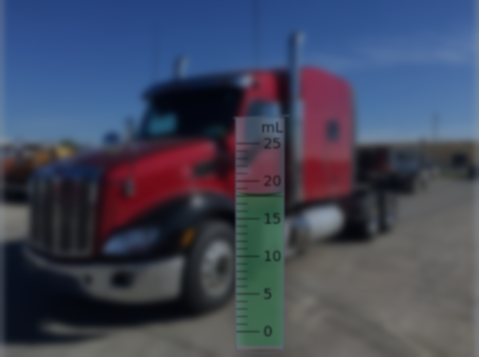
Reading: **18** mL
